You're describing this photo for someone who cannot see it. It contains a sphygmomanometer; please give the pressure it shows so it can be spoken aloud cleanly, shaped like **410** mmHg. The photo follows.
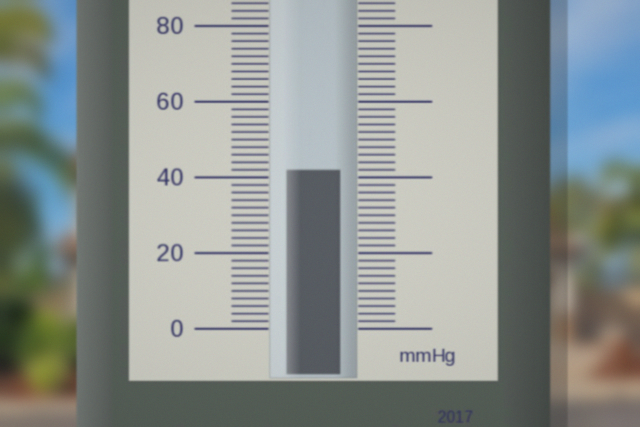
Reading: **42** mmHg
